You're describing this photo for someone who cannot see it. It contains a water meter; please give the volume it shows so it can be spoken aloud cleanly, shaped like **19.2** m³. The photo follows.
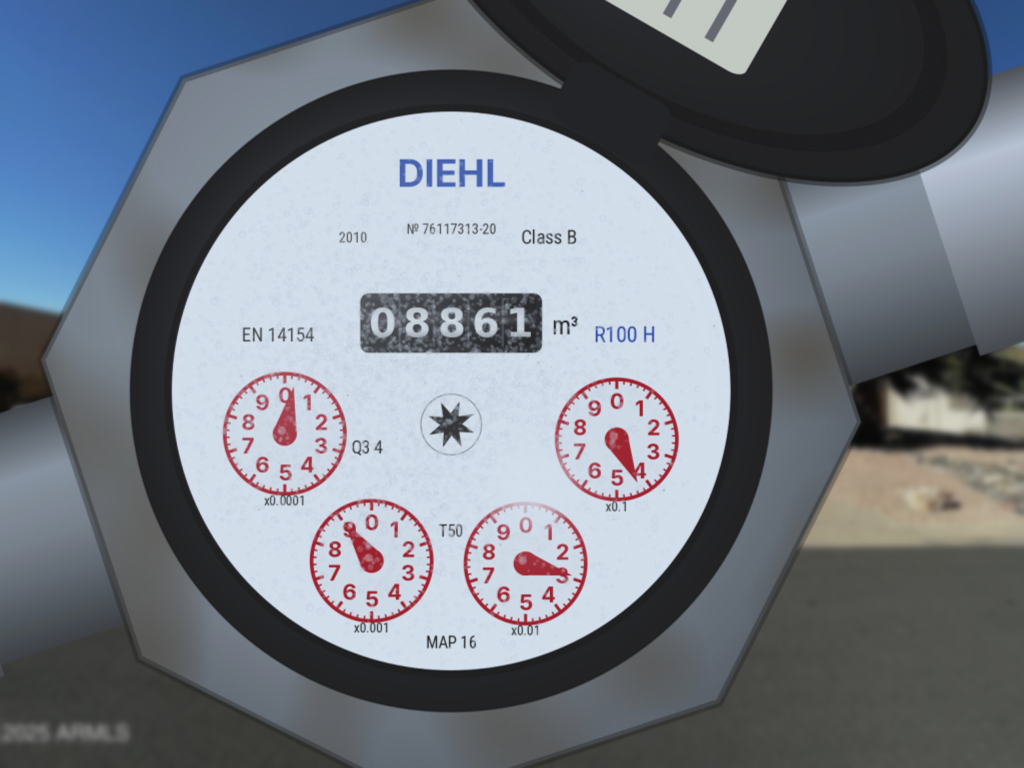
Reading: **8861.4290** m³
